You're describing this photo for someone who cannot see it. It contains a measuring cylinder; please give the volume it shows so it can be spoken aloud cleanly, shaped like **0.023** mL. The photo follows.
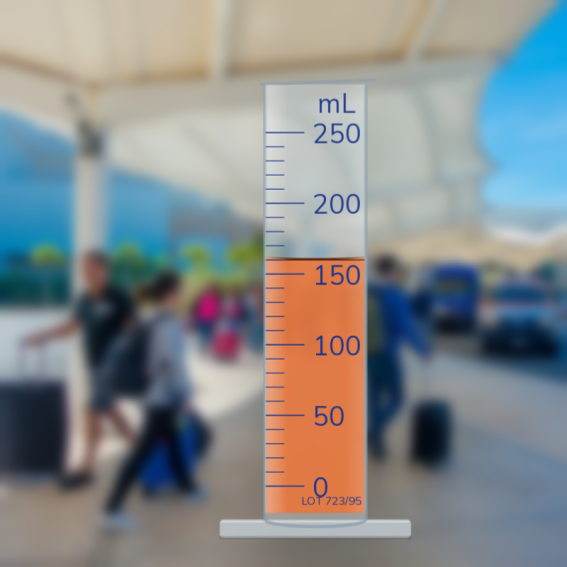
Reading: **160** mL
